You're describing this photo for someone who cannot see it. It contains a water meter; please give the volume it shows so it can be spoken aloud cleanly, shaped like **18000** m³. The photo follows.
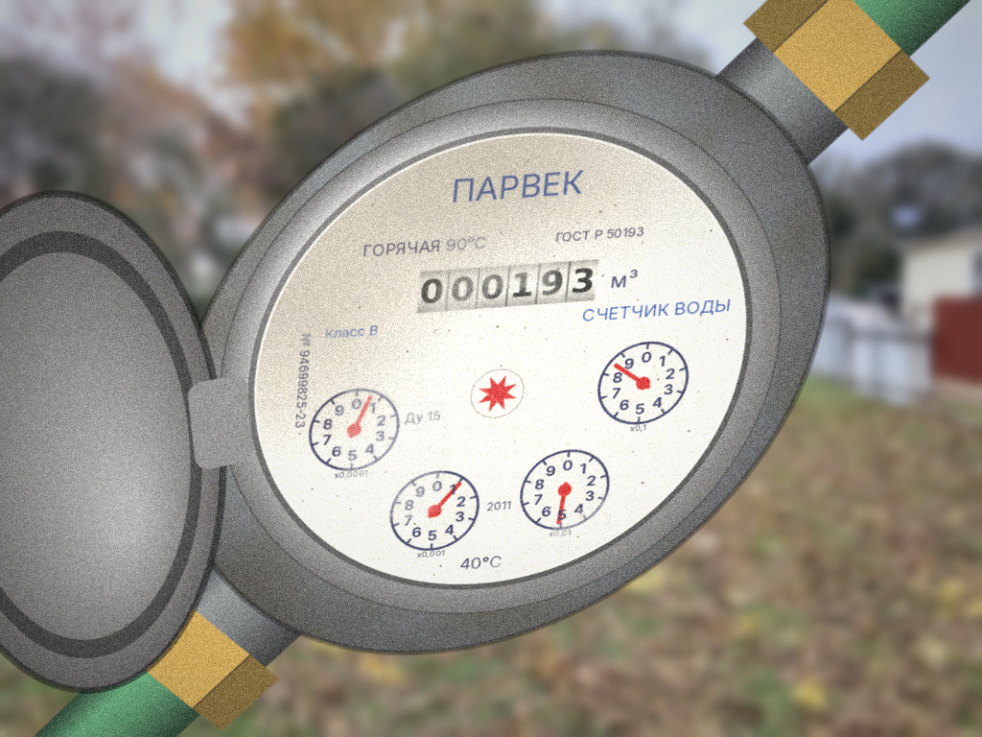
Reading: **193.8510** m³
